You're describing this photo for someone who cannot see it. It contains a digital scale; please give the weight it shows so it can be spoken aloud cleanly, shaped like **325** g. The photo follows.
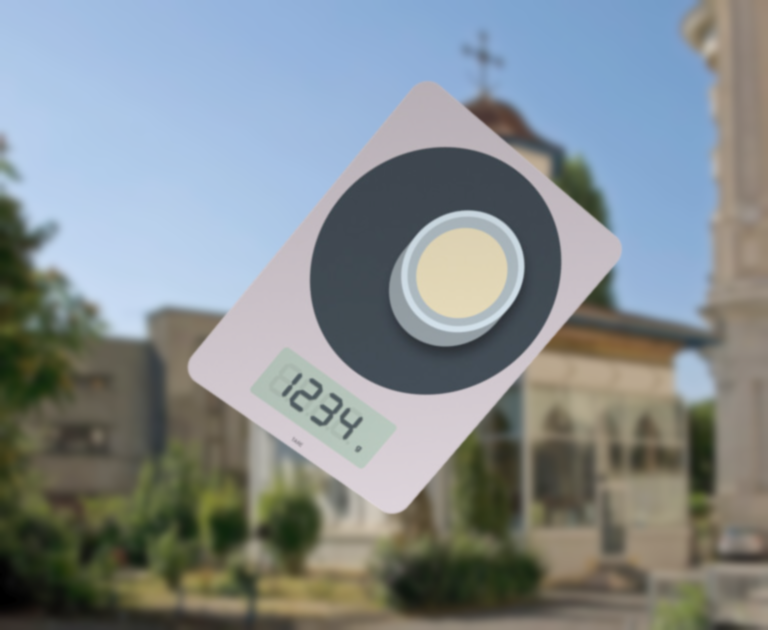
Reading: **1234** g
